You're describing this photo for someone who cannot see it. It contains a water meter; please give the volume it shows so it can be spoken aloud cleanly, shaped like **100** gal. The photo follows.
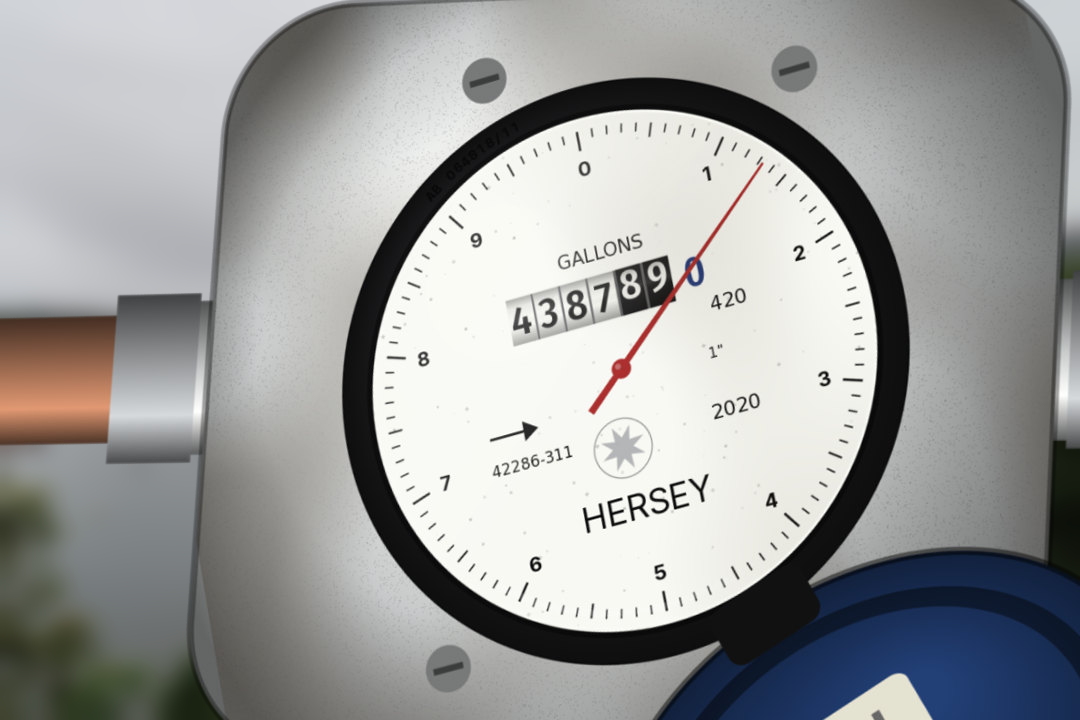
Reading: **4387891.3** gal
